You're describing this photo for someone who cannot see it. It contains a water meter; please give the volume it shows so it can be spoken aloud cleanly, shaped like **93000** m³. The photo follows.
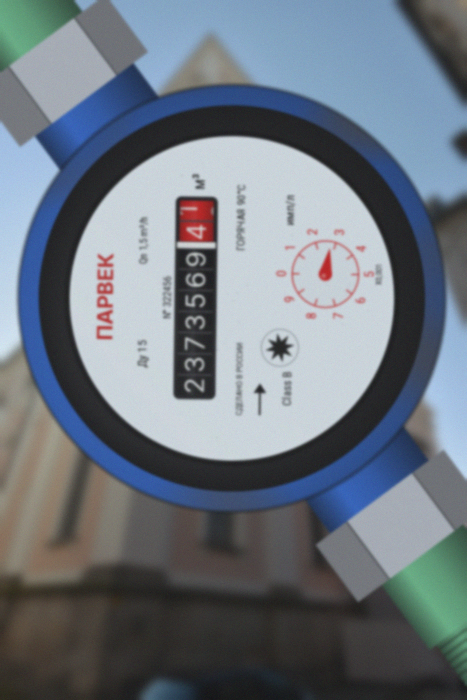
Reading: **2373569.412** m³
